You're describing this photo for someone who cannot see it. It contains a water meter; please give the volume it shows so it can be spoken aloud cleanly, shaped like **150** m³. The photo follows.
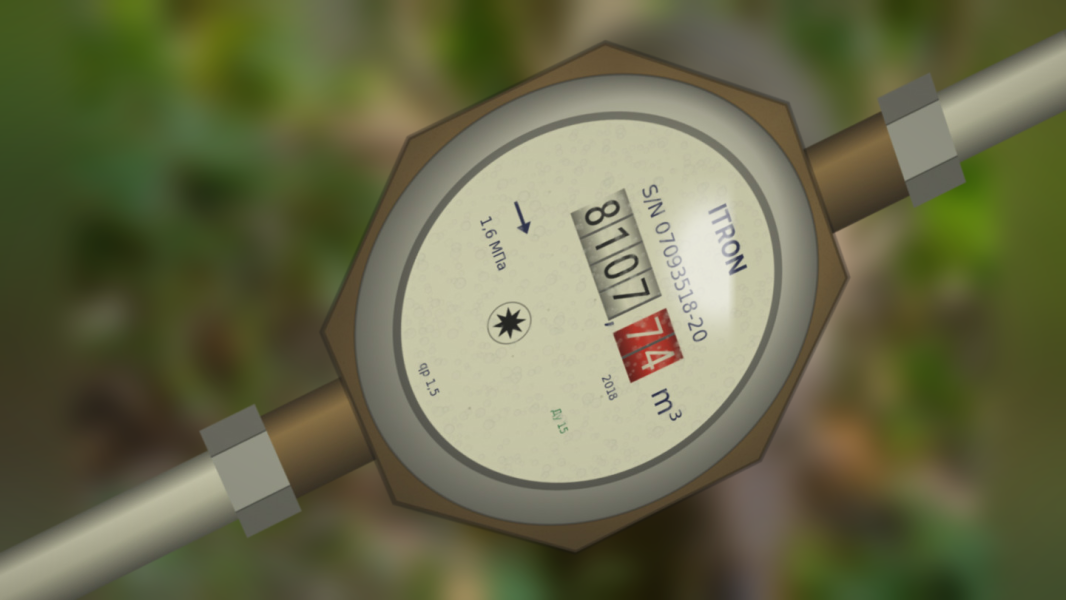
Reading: **8107.74** m³
